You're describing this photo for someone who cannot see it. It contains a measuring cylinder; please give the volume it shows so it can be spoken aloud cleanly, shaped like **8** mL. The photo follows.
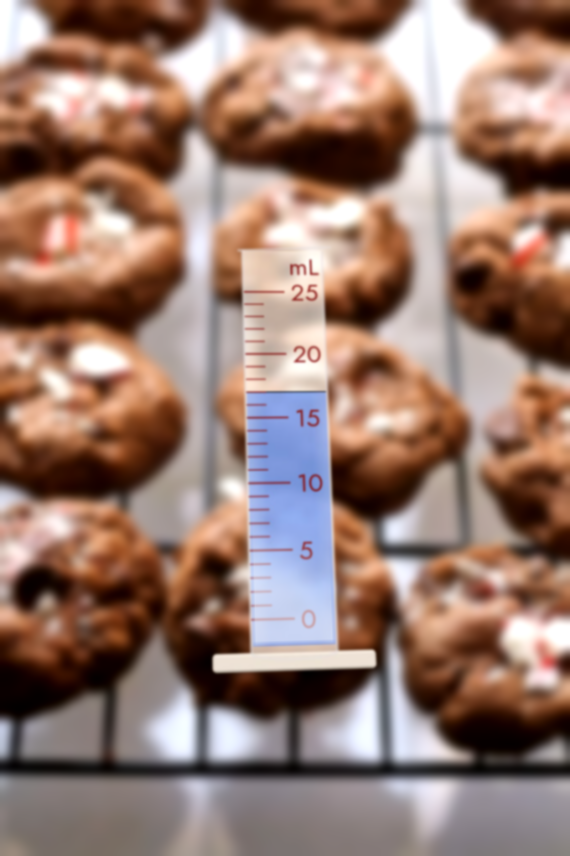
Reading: **17** mL
